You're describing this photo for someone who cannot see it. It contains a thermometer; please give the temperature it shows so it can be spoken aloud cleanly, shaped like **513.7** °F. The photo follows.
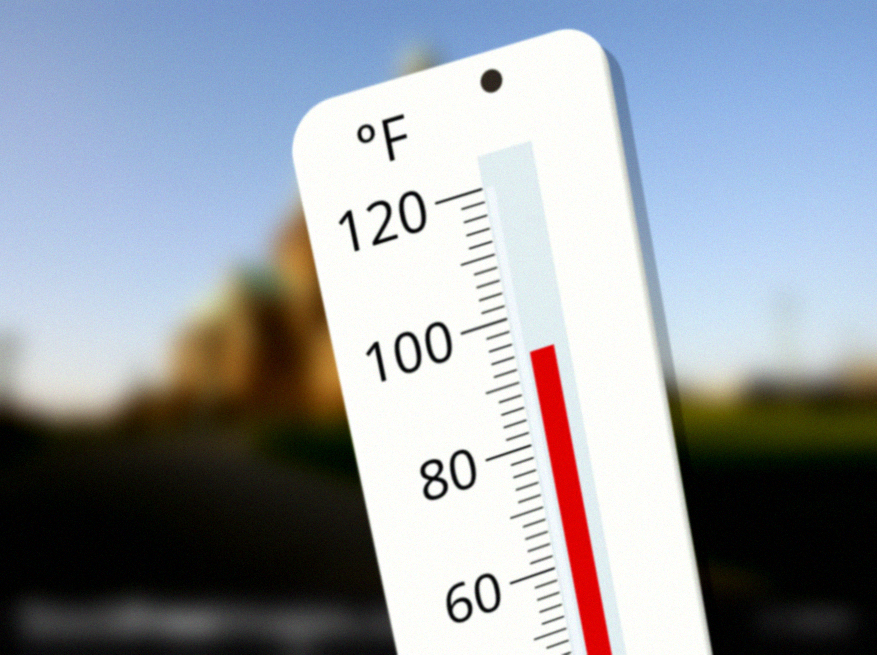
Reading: **94** °F
